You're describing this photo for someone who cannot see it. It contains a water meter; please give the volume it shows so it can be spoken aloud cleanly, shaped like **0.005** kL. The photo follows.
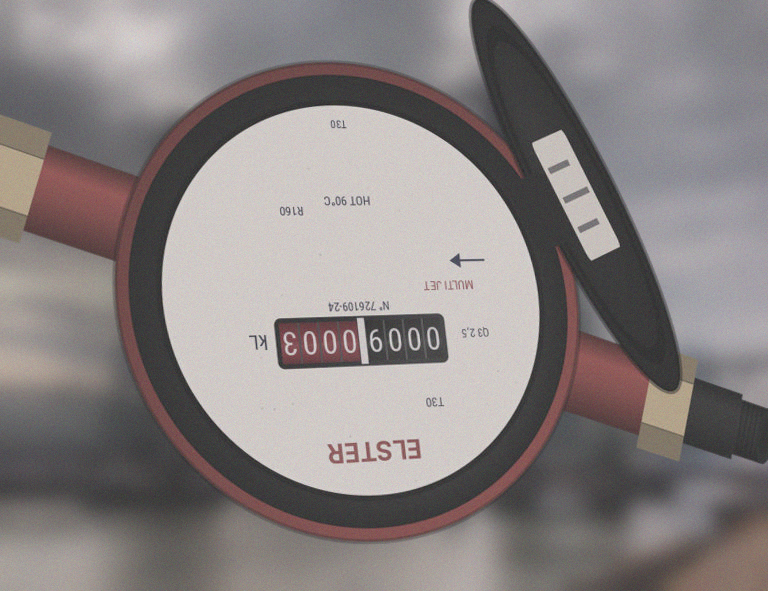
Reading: **9.0003** kL
